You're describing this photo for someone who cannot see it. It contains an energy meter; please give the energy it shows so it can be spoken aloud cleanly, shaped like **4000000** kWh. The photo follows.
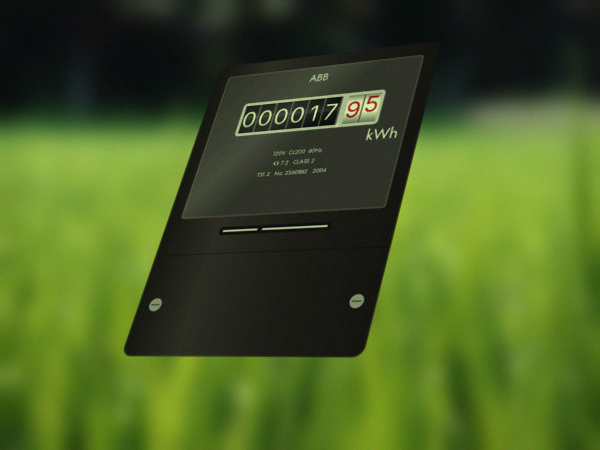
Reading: **17.95** kWh
